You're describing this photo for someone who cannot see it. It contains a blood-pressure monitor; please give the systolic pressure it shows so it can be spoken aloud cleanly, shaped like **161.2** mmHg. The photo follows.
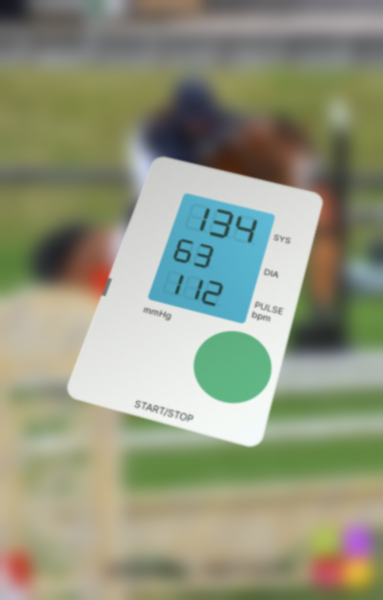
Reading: **134** mmHg
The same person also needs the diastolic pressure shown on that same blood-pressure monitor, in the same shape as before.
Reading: **63** mmHg
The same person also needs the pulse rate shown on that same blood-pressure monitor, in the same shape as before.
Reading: **112** bpm
